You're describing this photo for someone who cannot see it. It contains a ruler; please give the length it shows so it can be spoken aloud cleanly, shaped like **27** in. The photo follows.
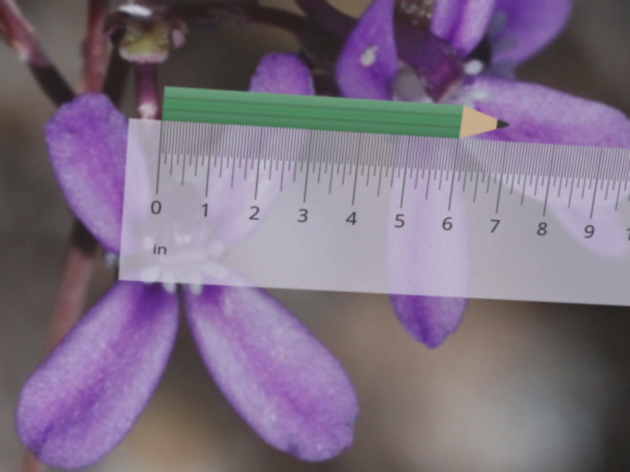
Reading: **7** in
